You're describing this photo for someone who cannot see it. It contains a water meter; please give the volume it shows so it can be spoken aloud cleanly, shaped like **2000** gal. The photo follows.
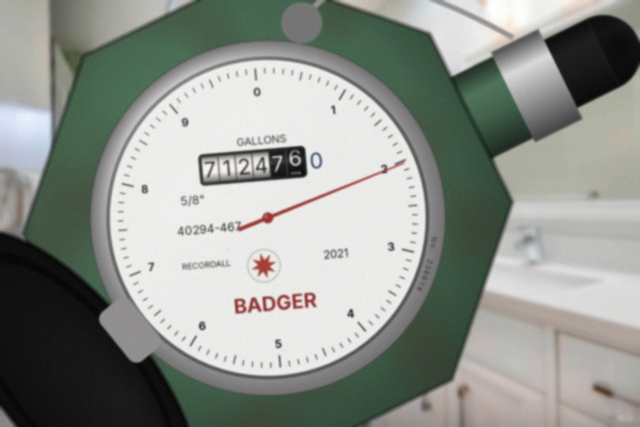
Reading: **7124762.0** gal
